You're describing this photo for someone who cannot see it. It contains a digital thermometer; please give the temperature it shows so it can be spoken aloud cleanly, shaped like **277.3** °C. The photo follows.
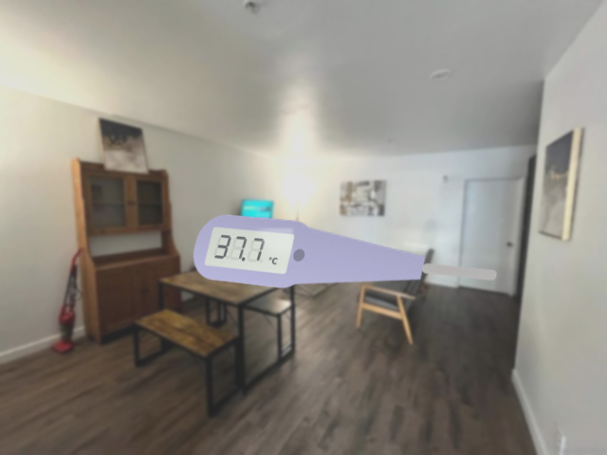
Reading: **37.7** °C
